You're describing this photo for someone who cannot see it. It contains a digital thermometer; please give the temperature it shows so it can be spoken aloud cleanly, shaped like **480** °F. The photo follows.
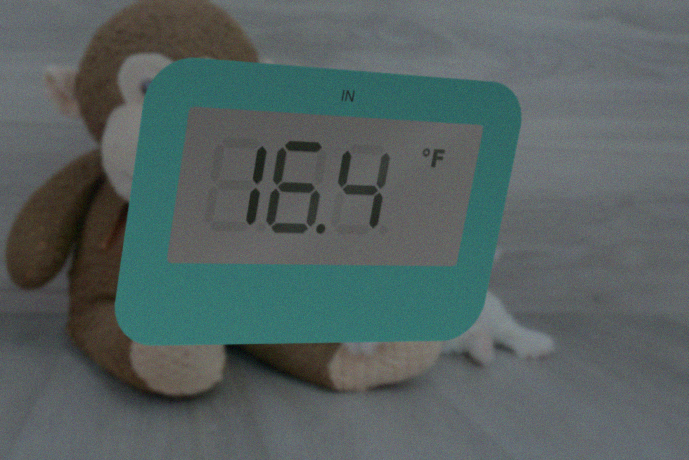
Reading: **16.4** °F
